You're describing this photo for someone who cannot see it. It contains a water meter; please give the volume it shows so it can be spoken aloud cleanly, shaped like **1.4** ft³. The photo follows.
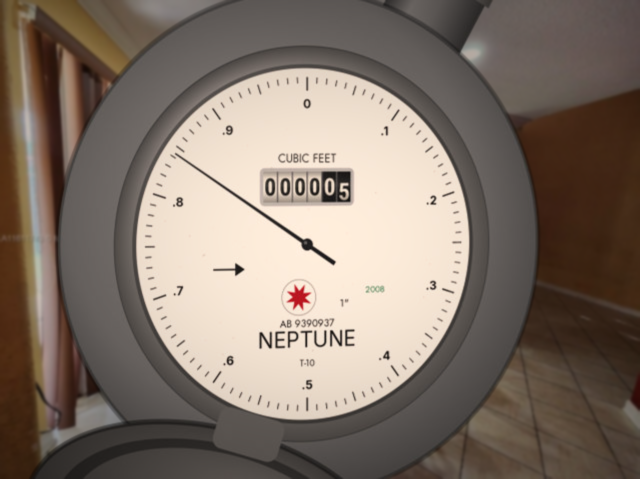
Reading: **4.84** ft³
